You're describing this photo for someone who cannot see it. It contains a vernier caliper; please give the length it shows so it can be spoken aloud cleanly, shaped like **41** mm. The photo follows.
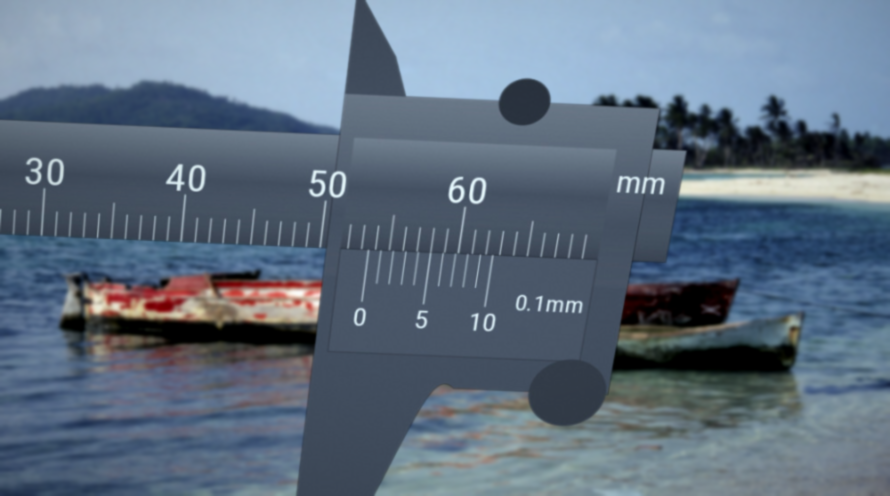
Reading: **53.5** mm
